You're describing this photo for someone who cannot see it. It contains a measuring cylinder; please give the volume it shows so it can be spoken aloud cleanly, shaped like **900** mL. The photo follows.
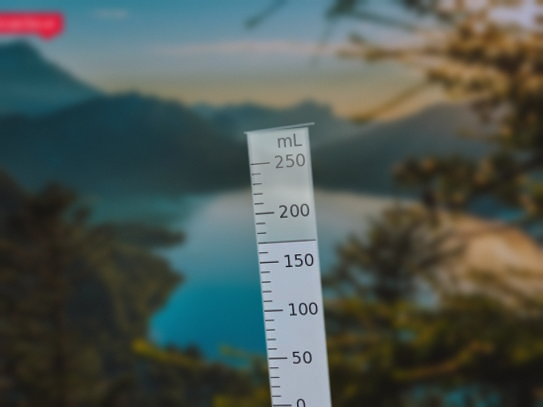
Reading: **170** mL
